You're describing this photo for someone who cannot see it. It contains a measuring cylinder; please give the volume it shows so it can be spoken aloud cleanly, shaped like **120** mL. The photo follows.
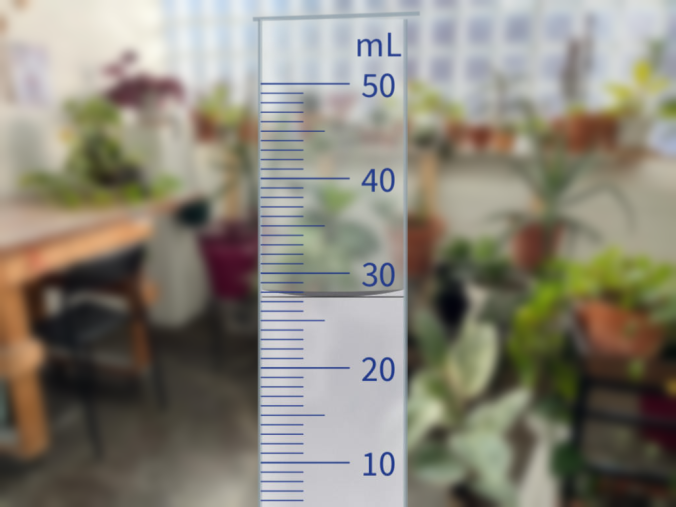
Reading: **27.5** mL
